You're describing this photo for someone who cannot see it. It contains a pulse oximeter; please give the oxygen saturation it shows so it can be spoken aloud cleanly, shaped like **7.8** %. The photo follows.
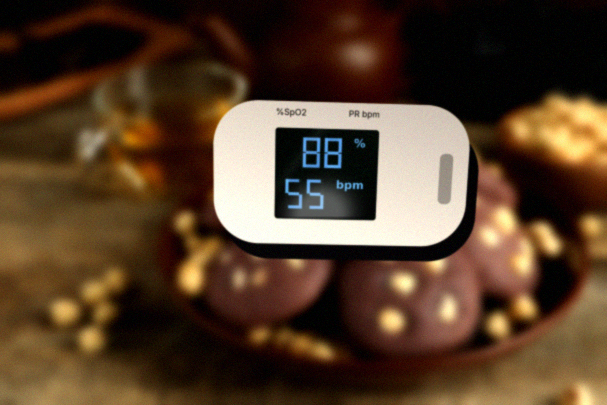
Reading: **88** %
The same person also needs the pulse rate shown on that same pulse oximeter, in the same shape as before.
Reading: **55** bpm
